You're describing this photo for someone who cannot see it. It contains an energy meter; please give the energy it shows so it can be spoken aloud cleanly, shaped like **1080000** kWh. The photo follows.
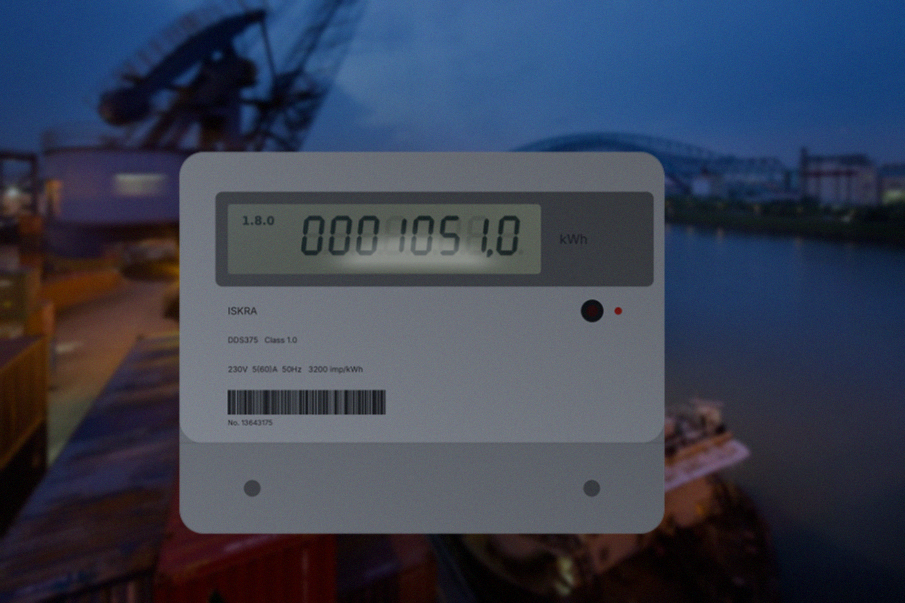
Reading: **1051.0** kWh
